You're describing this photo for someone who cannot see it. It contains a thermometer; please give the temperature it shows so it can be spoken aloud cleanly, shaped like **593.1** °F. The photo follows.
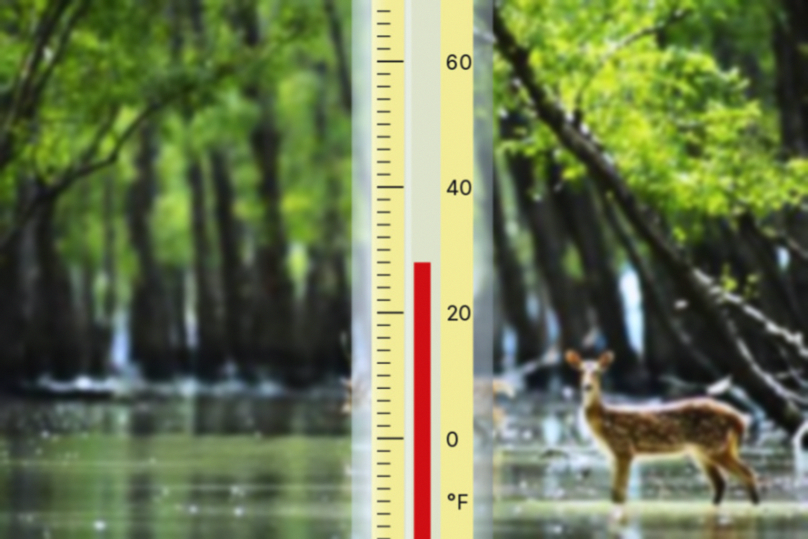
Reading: **28** °F
